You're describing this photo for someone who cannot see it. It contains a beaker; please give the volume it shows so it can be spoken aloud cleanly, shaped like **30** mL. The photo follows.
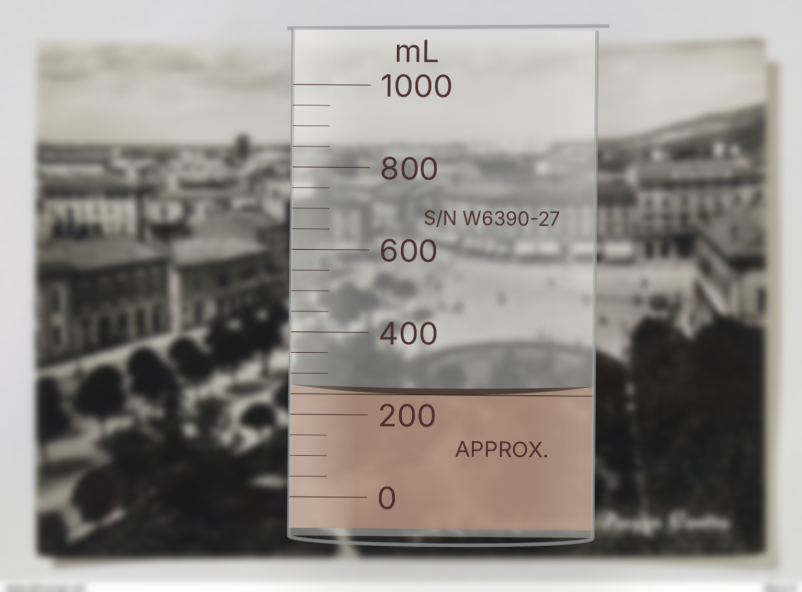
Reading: **250** mL
